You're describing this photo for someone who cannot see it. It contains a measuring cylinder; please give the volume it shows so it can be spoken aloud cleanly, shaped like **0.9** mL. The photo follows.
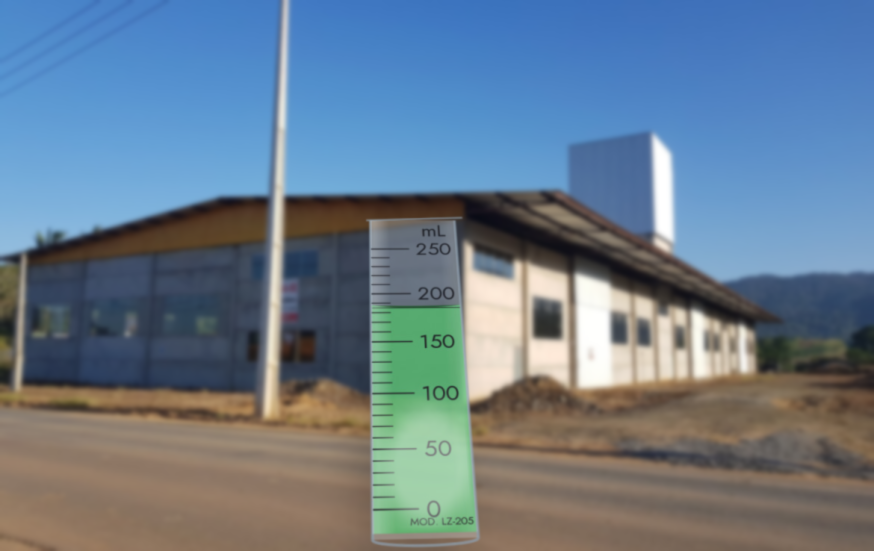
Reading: **185** mL
